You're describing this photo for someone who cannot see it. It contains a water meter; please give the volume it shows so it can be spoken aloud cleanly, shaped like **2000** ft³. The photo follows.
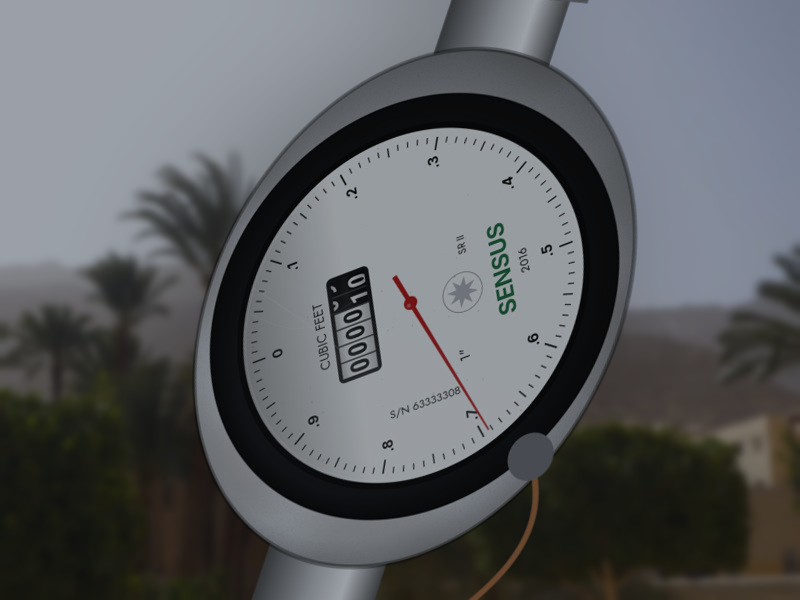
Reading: **9.69** ft³
